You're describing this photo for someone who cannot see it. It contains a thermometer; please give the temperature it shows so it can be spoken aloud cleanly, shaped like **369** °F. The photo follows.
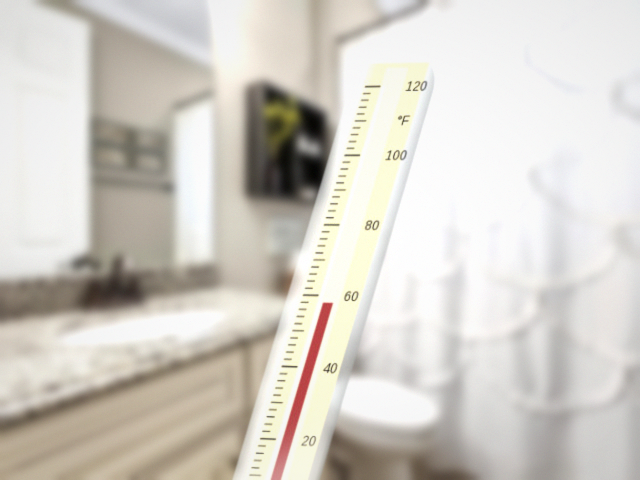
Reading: **58** °F
